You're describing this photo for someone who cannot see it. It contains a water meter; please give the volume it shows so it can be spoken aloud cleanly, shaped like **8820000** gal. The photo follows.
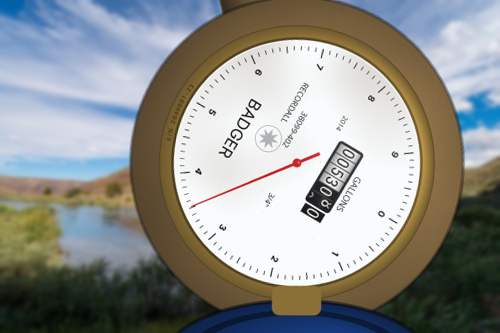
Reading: **53083.5** gal
